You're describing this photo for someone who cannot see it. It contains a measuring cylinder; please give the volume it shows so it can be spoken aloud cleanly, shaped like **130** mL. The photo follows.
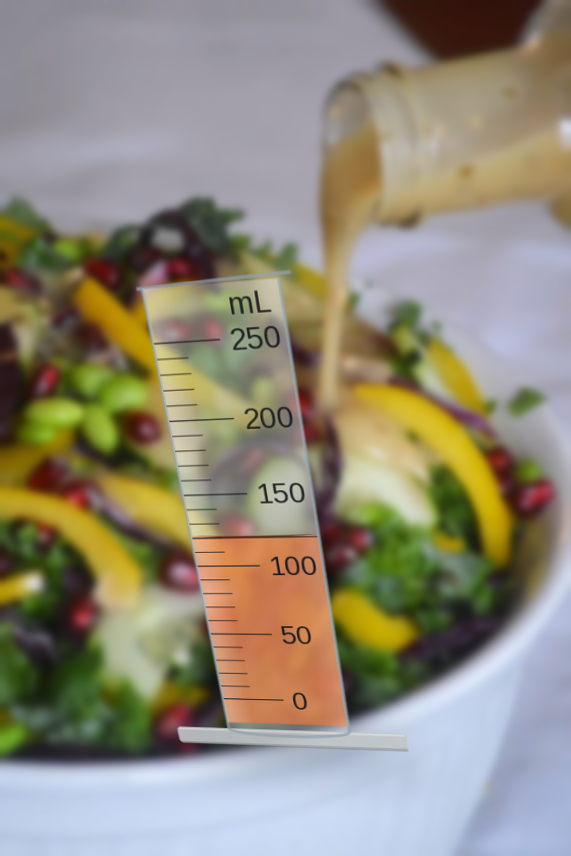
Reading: **120** mL
